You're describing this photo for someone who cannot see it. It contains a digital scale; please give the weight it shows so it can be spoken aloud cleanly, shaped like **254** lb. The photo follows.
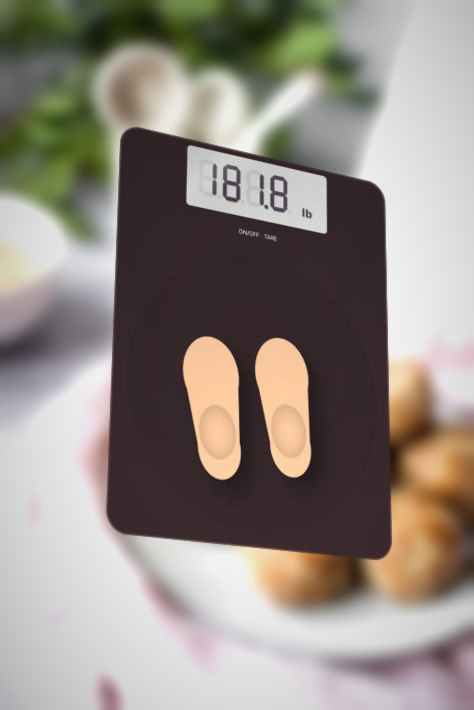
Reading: **181.8** lb
